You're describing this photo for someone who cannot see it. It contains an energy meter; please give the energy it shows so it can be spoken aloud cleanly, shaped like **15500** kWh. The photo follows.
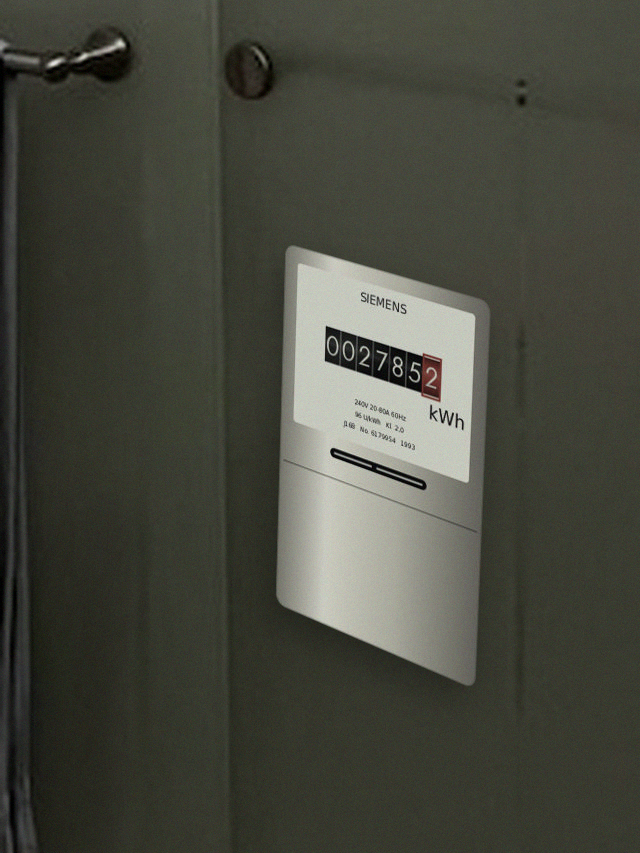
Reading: **2785.2** kWh
